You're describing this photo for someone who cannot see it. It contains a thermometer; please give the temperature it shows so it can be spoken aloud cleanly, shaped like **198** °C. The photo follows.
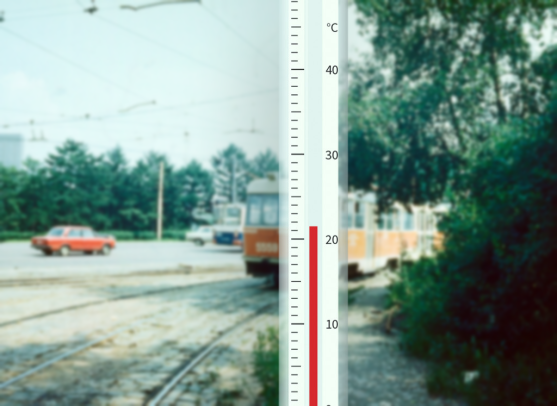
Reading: **21.5** °C
